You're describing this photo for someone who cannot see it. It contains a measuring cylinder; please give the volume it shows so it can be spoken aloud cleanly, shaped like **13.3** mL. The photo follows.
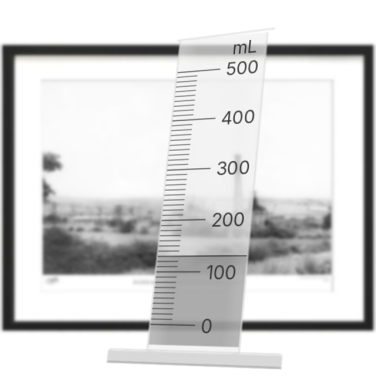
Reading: **130** mL
